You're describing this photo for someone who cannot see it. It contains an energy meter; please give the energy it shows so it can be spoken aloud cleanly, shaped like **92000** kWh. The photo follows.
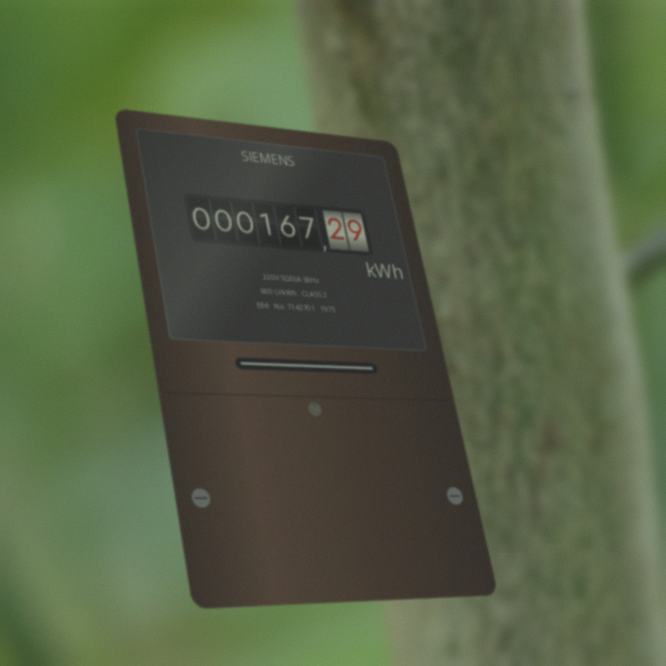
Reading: **167.29** kWh
